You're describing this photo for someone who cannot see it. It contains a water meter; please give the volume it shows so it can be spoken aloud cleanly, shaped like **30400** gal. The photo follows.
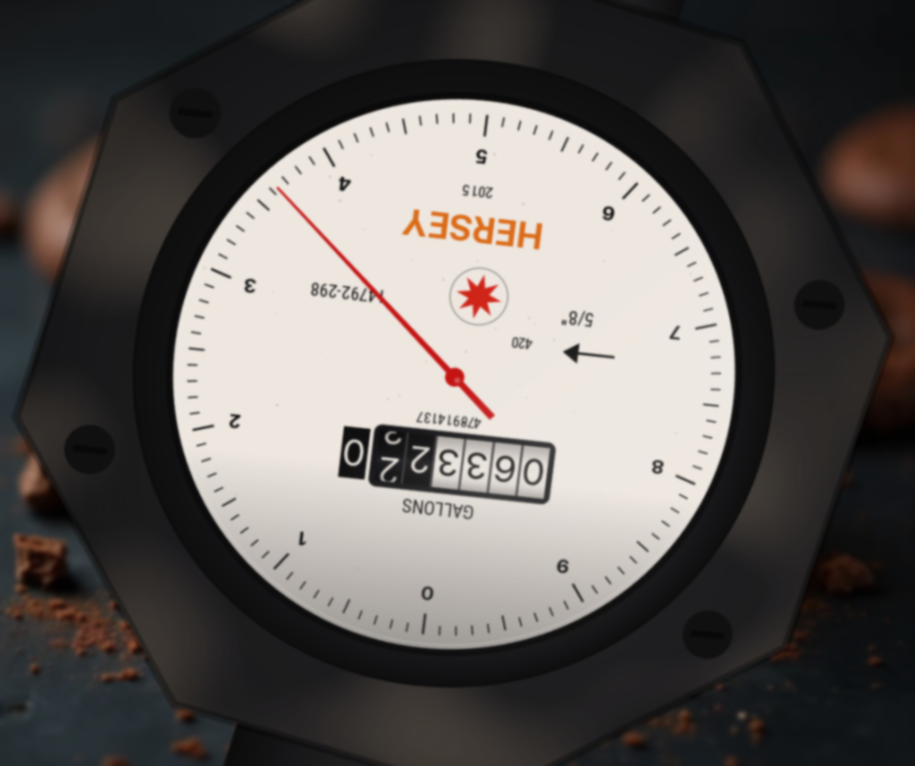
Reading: **633223.6** gal
